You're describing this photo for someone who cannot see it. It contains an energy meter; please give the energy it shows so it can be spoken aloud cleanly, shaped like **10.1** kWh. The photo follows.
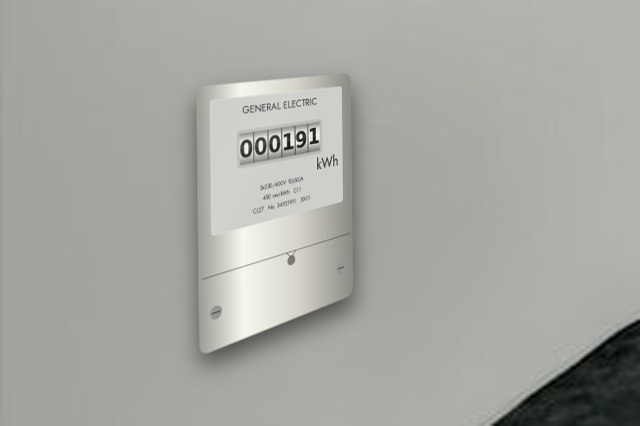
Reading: **191** kWh
